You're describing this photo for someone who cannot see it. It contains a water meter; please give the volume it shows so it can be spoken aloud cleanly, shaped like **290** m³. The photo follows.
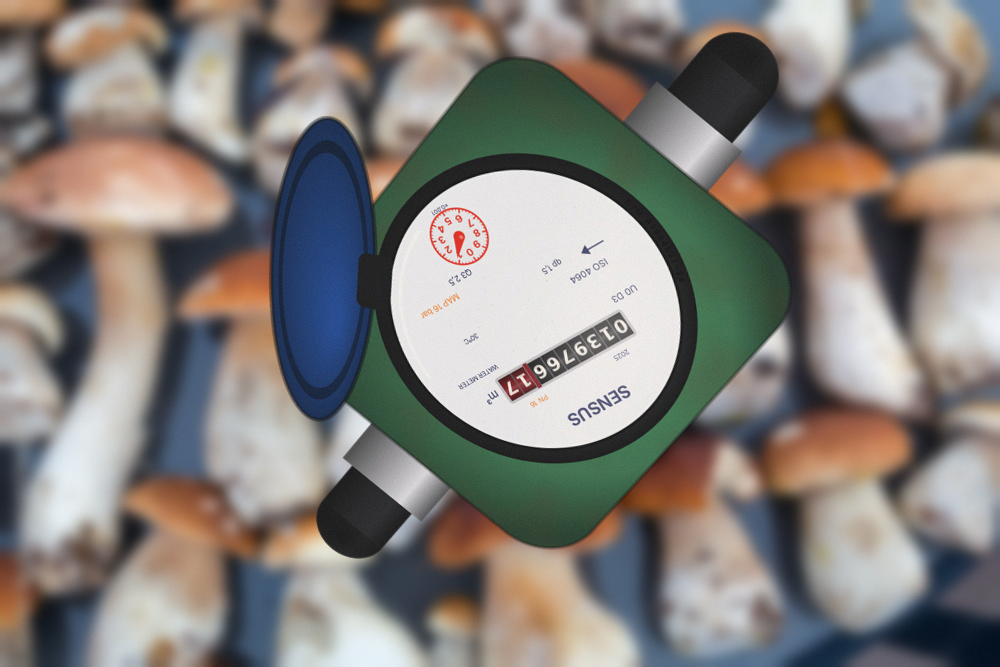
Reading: **139766.171** m³
